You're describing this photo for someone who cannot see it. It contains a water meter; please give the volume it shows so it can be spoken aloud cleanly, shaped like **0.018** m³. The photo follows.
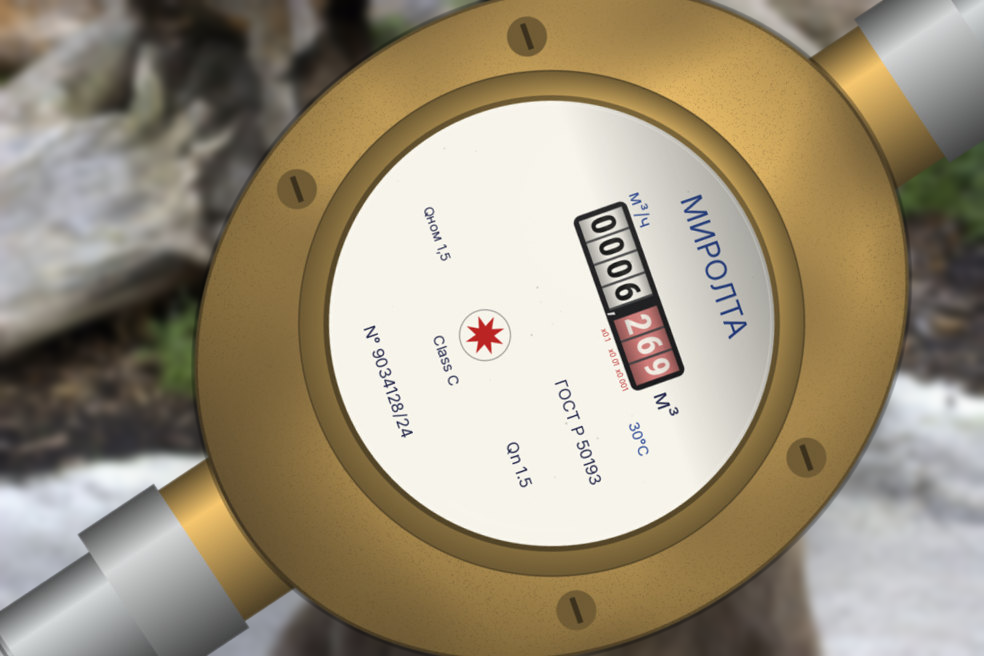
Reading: **6.269** m³
